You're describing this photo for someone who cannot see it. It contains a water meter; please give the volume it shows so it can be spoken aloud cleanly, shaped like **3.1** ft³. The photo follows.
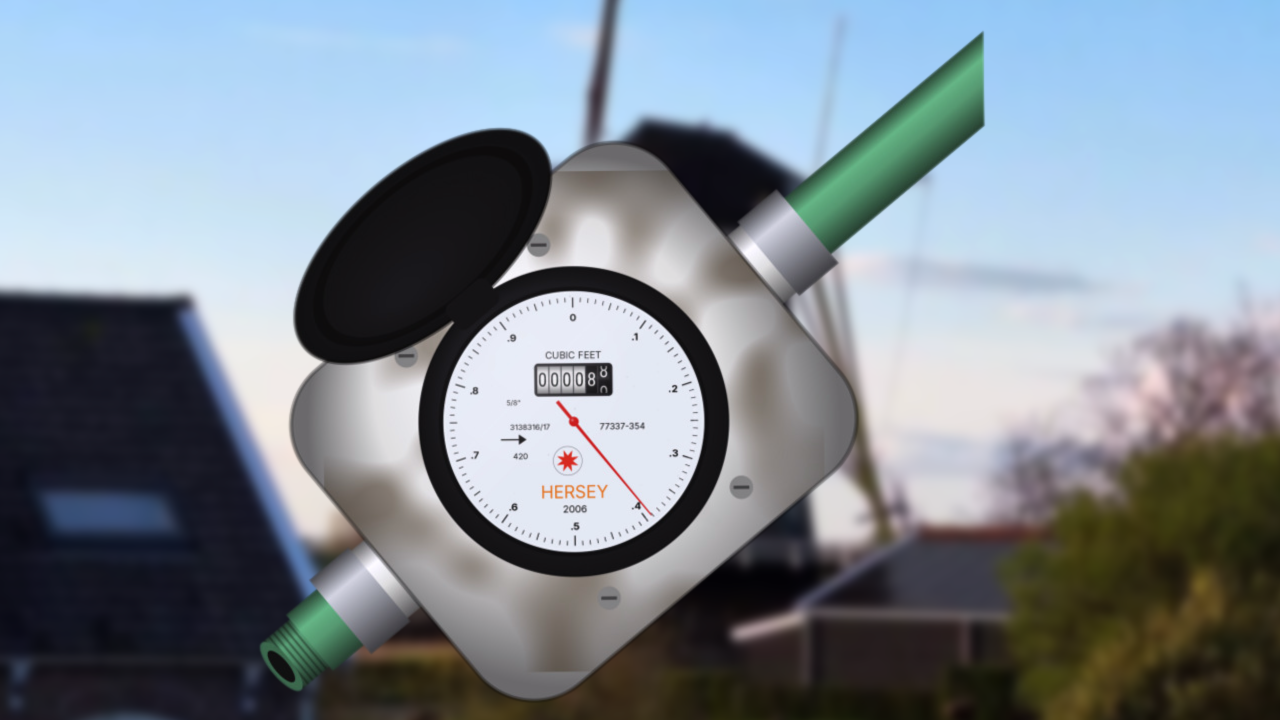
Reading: **88.39** ft³
